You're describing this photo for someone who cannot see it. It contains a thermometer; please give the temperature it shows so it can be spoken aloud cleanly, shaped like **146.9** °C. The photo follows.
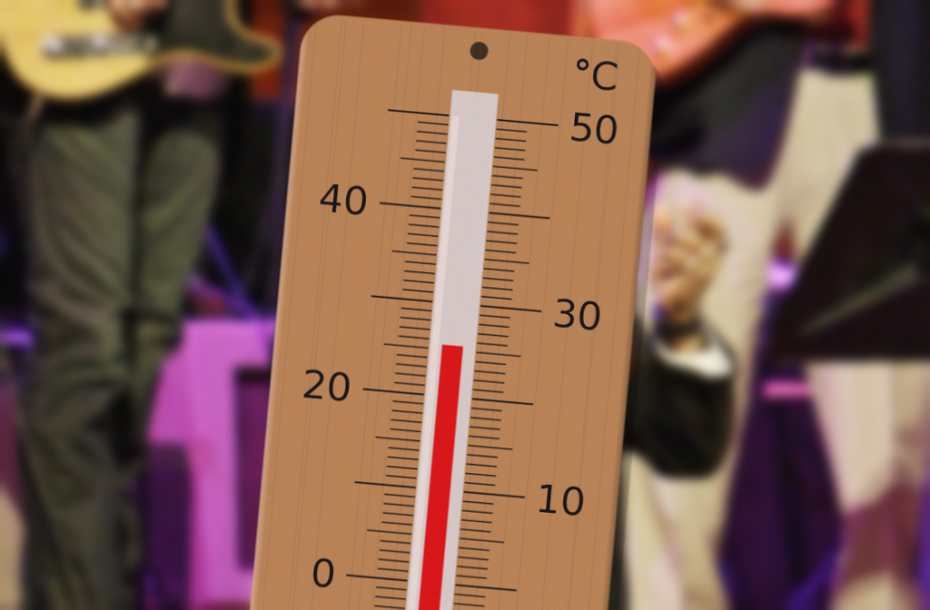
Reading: **25.5** °C
